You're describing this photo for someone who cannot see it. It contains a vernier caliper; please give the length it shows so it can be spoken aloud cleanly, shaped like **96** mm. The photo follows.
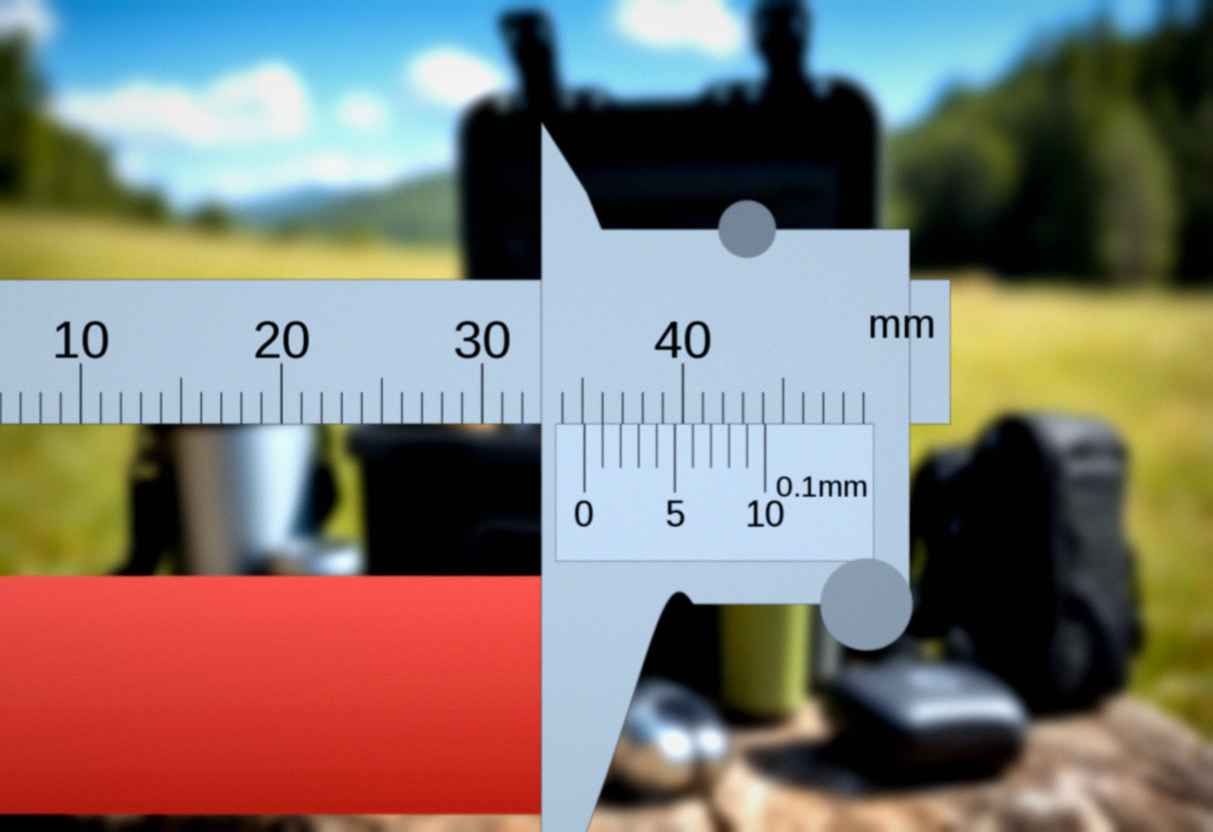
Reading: **35.1** mm
